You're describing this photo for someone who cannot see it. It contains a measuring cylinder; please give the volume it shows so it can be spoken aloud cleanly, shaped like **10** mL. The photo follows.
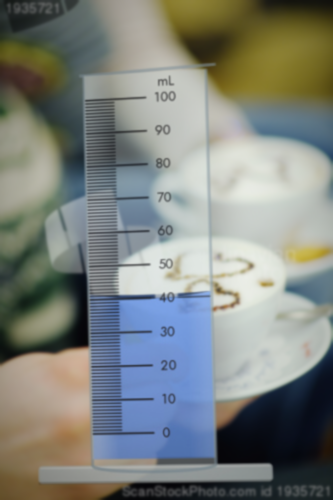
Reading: **40** mL
